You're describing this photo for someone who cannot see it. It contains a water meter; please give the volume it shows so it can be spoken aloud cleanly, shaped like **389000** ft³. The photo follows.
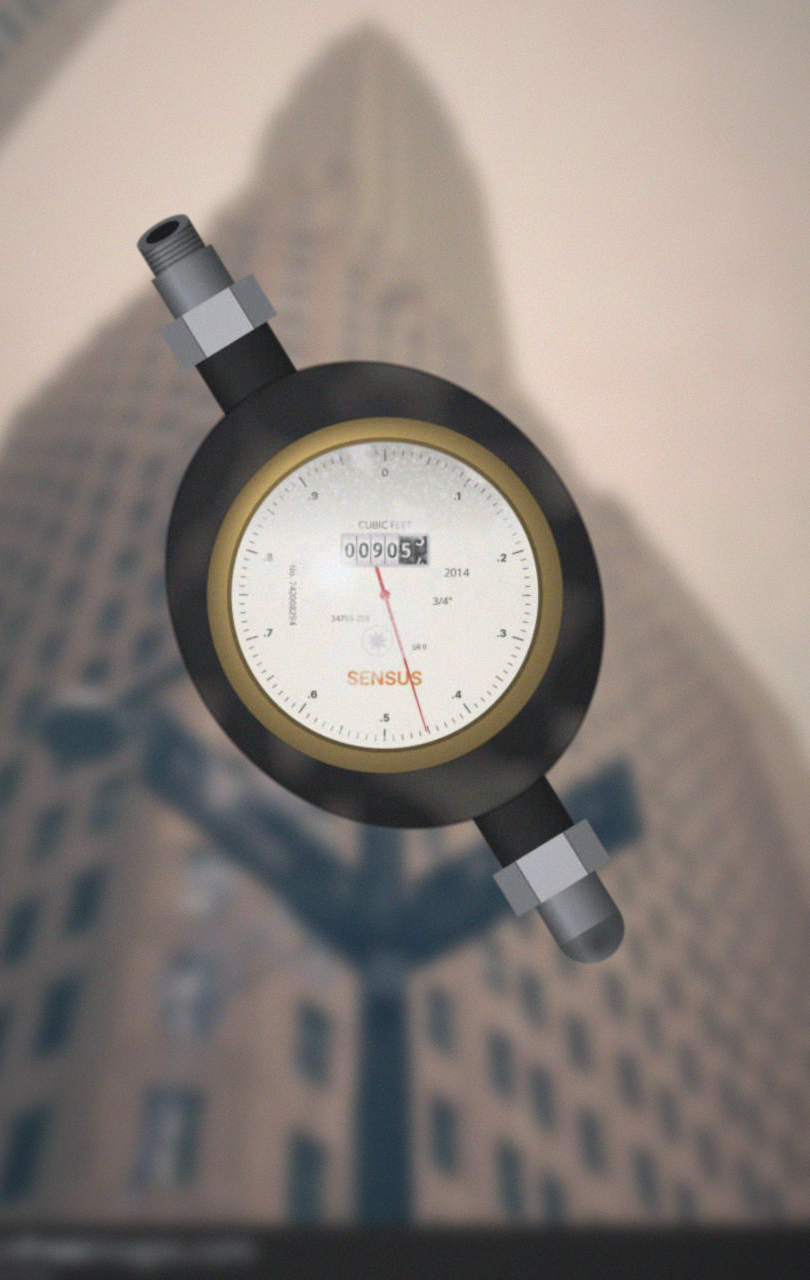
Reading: **9053.45** ft³
